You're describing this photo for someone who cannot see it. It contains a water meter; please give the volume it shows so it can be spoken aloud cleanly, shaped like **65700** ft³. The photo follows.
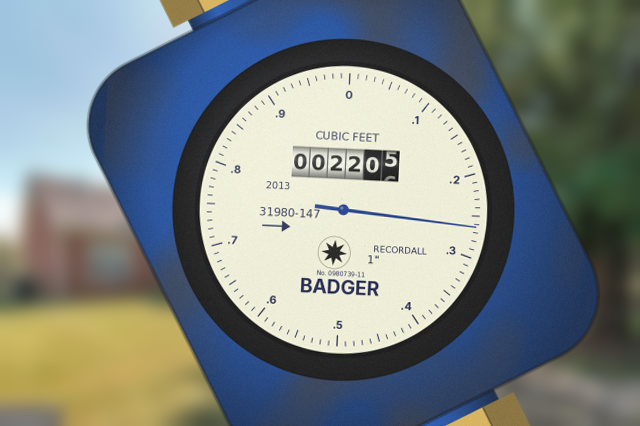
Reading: **2205.26** ft³
